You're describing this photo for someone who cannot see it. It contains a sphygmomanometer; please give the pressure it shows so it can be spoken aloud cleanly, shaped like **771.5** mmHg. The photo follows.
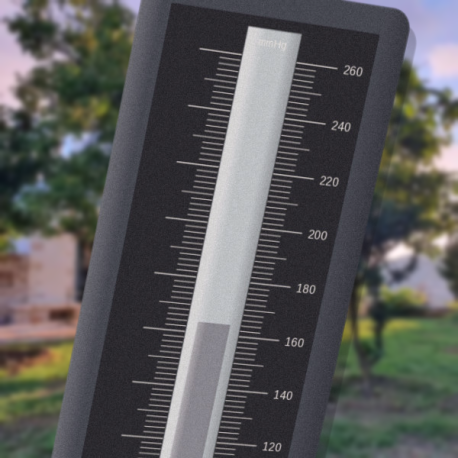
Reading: **164** mmHg
